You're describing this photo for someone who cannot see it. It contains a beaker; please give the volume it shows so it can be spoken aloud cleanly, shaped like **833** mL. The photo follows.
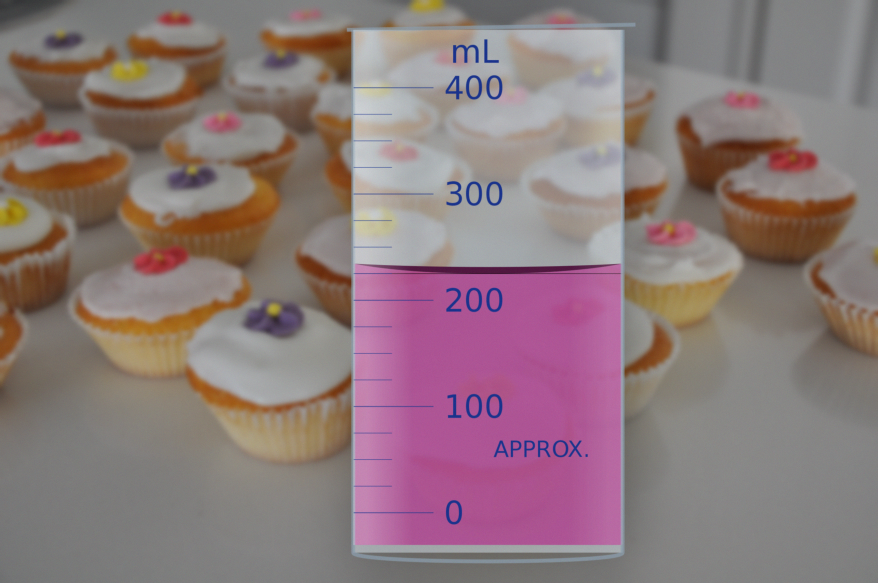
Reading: **225** mL
